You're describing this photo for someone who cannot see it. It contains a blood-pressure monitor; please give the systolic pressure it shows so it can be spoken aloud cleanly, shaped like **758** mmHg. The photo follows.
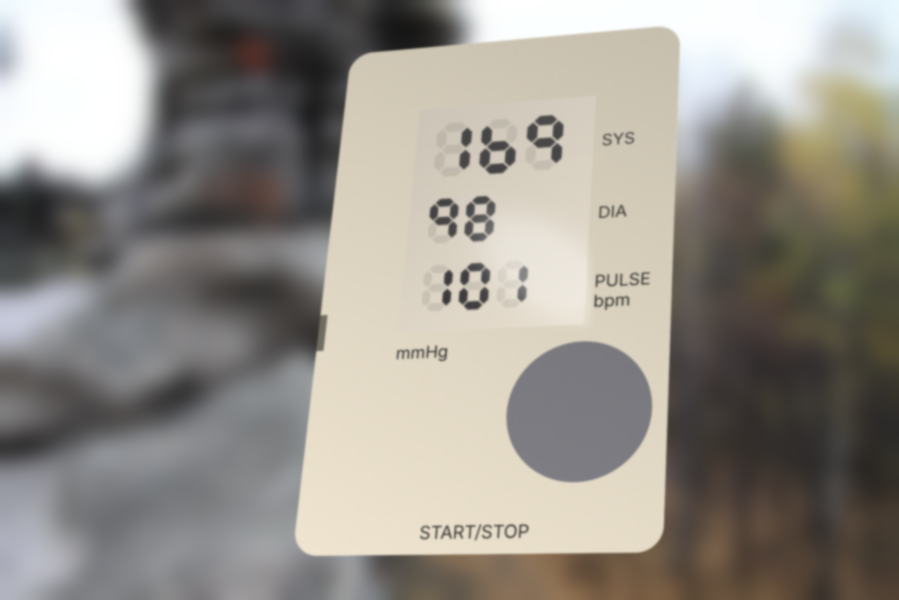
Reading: **169** mmHg
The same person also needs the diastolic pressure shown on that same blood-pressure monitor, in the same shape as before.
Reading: **98** mmHg
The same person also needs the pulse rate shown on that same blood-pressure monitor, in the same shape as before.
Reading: **101** bpm
